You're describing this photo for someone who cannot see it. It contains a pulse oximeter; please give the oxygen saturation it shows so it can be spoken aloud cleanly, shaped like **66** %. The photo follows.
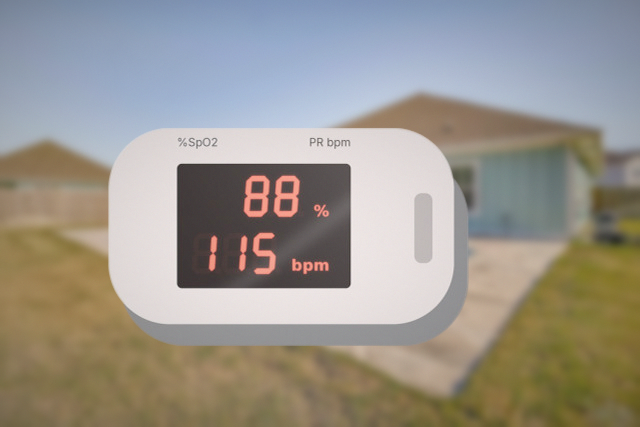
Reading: **88** %
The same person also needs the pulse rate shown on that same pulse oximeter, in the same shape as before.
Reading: **115** bpm
